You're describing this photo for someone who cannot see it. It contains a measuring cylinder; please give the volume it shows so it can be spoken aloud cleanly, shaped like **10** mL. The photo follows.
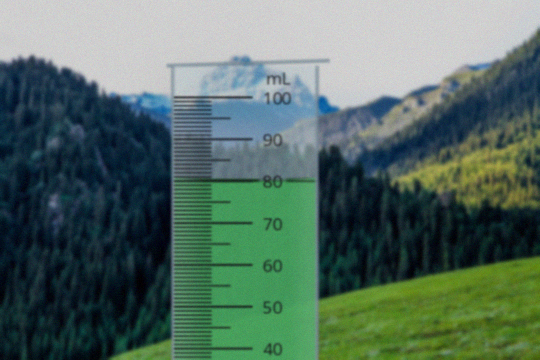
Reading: **80** mL
